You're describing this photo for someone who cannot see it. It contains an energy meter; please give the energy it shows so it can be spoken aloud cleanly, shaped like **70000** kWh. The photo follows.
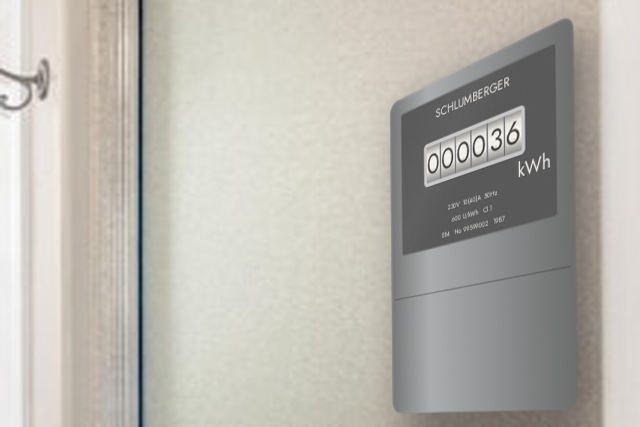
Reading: **36** kWh
